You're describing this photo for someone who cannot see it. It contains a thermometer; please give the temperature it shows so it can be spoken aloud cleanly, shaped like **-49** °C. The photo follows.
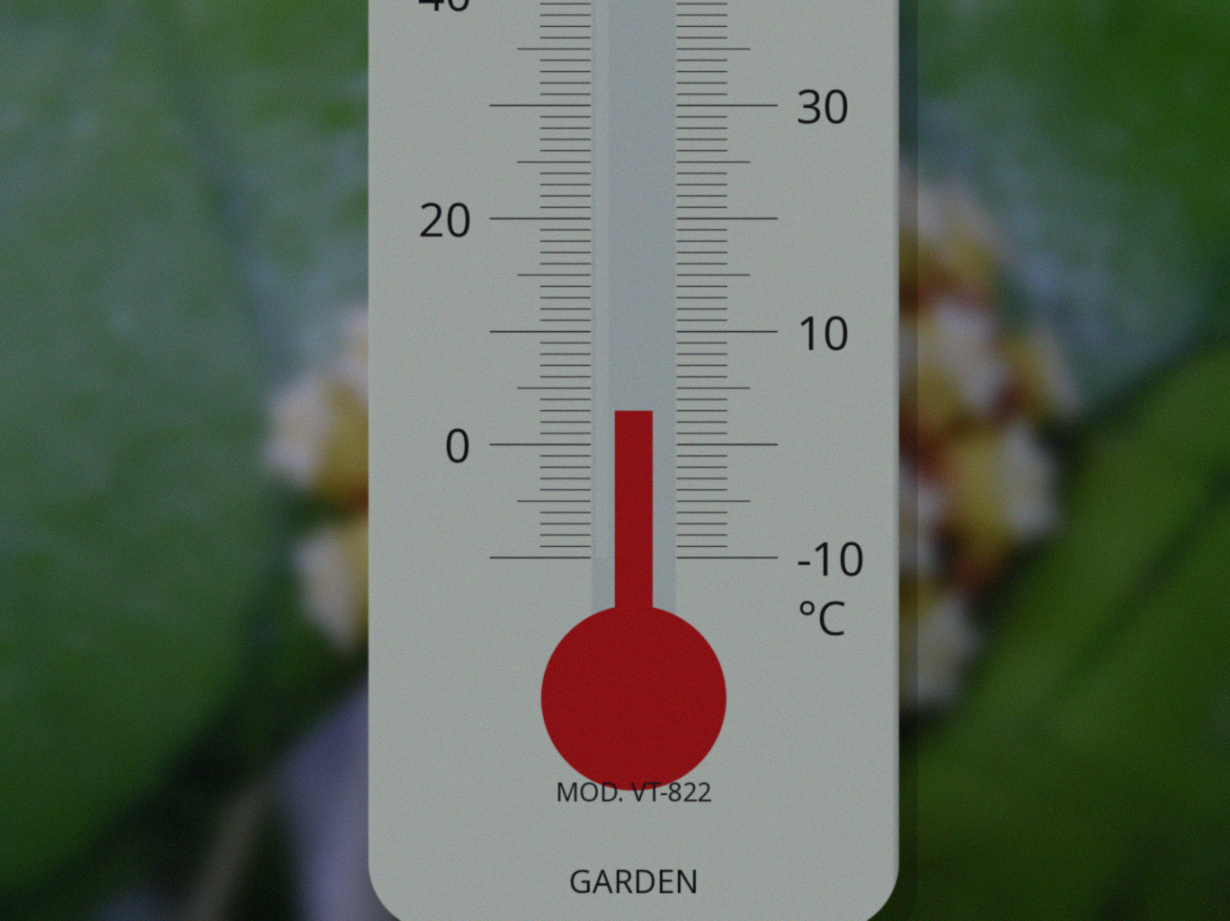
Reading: **3** °C
